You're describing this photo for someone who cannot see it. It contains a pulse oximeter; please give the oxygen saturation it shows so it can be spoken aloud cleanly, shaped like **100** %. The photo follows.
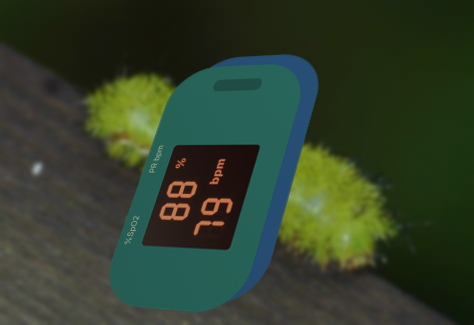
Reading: **88** %
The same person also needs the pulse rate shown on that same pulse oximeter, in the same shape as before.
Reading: **79** bpm
